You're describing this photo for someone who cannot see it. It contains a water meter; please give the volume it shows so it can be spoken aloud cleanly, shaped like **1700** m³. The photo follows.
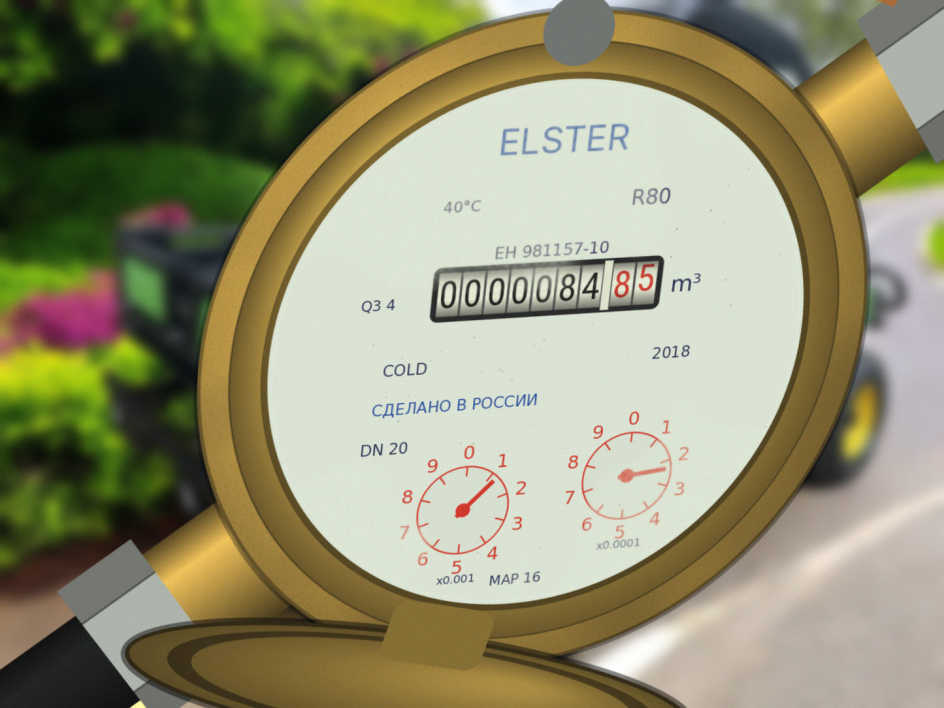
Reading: **84.8512** m³
